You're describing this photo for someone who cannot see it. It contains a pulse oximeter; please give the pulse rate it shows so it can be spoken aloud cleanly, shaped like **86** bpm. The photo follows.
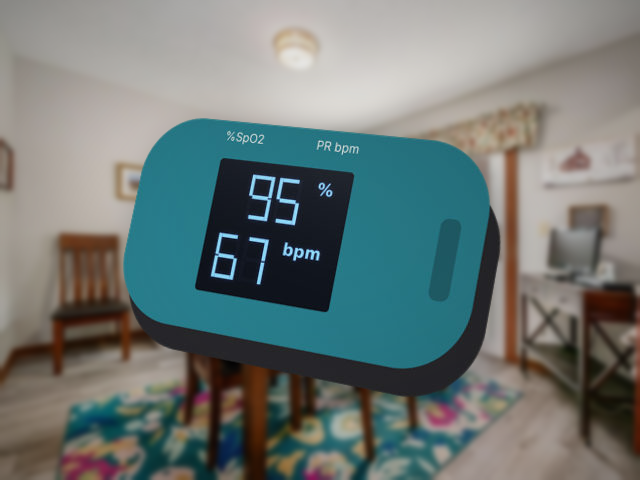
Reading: **67** bpm
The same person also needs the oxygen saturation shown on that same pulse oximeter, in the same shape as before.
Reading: **95** %
